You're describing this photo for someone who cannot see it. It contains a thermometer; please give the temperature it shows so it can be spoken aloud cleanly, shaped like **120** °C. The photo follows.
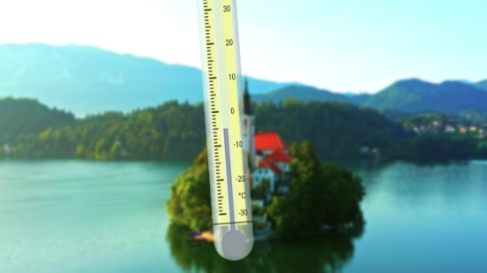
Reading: **-5** °C
